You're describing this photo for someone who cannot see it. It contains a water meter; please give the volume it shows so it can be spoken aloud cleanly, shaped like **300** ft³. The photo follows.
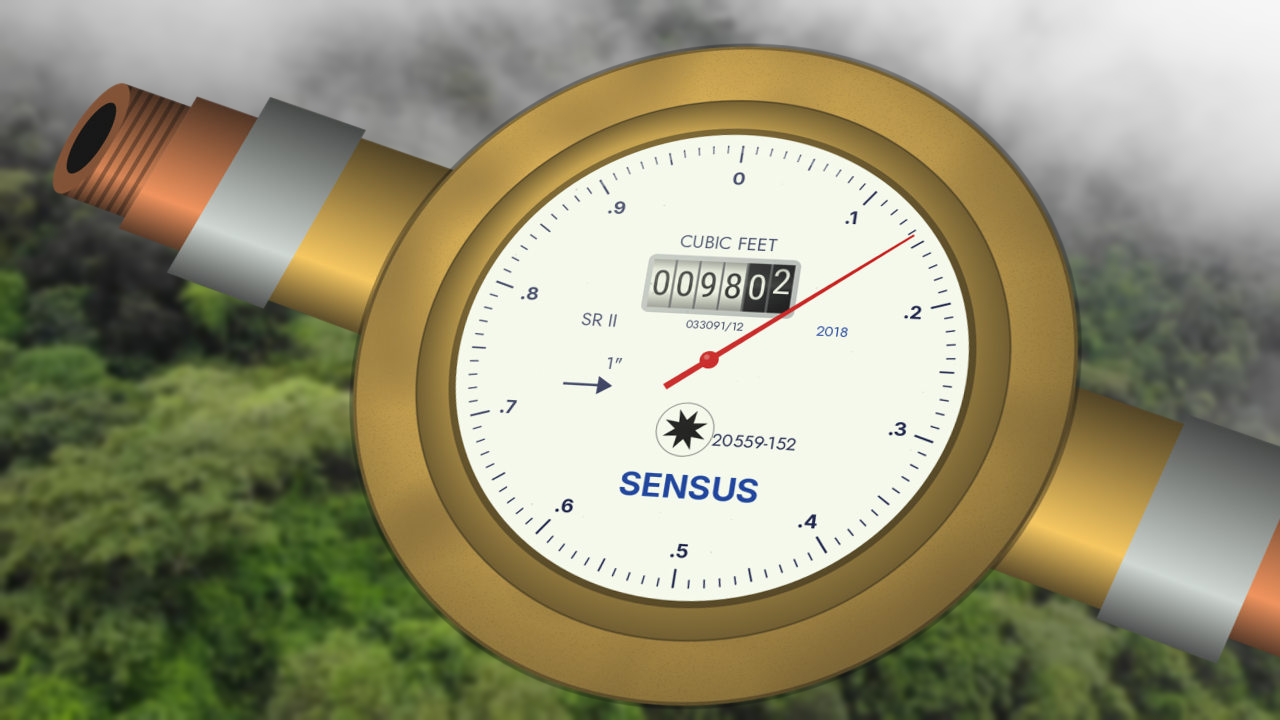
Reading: **9802.14** ft³
